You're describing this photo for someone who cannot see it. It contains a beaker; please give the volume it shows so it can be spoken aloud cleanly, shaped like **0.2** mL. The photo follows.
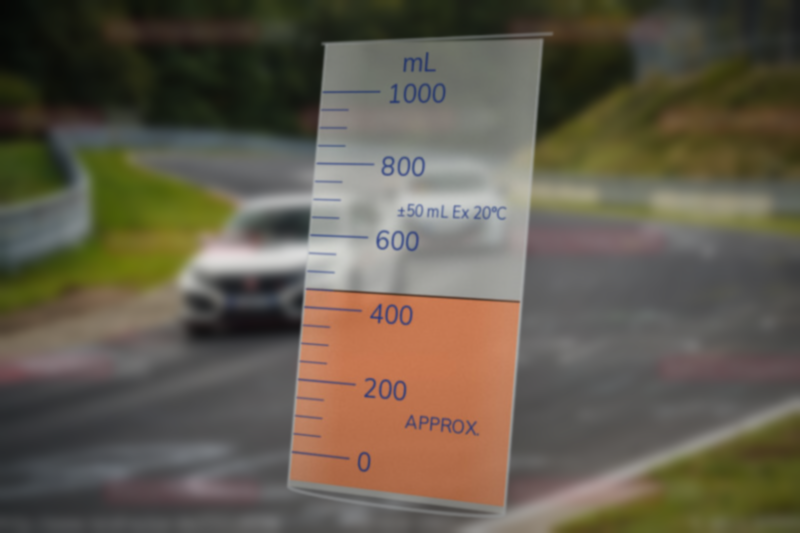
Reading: **450** mL
